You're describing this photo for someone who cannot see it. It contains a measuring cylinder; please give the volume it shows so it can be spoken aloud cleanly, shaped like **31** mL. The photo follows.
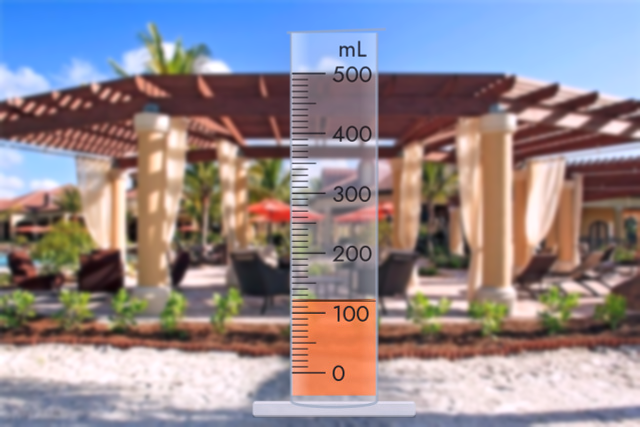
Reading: **120** mL
